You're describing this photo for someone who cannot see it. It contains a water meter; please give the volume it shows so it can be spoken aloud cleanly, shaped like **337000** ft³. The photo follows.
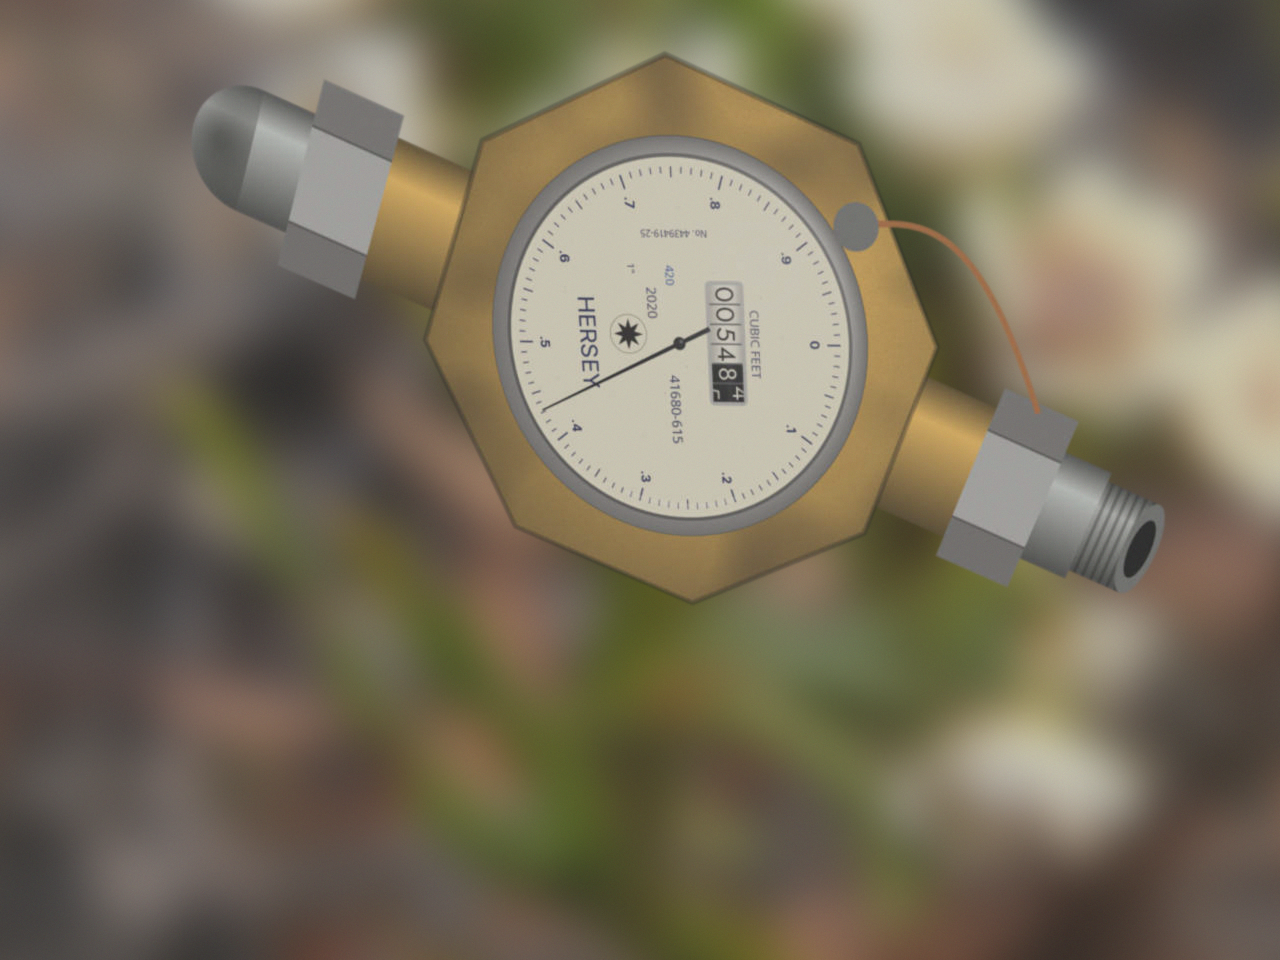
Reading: **5484.43** ft³
